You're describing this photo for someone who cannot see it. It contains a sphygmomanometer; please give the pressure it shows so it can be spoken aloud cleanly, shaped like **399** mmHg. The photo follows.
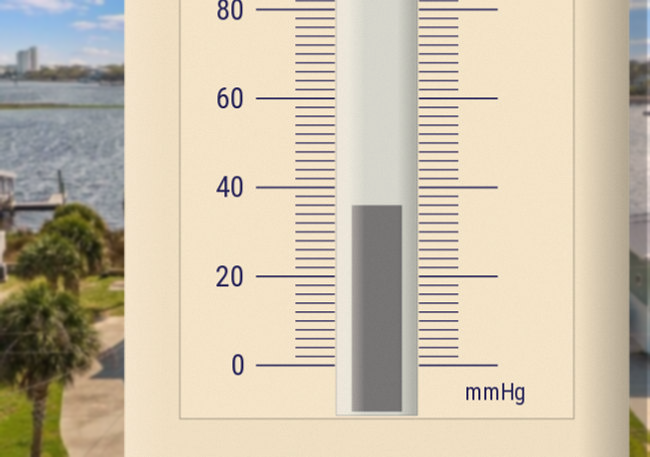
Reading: **36** mmHg
